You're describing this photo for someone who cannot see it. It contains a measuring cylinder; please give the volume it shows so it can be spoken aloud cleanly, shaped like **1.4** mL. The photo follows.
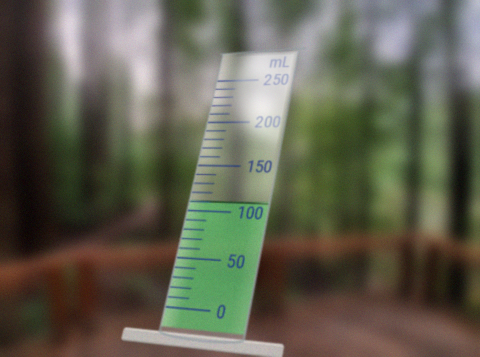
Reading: **110** mL
